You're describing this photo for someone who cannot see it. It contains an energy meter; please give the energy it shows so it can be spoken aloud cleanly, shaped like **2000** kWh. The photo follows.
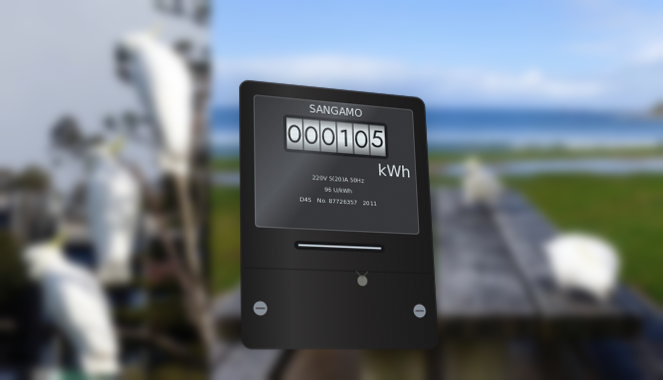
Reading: **105** kWh
